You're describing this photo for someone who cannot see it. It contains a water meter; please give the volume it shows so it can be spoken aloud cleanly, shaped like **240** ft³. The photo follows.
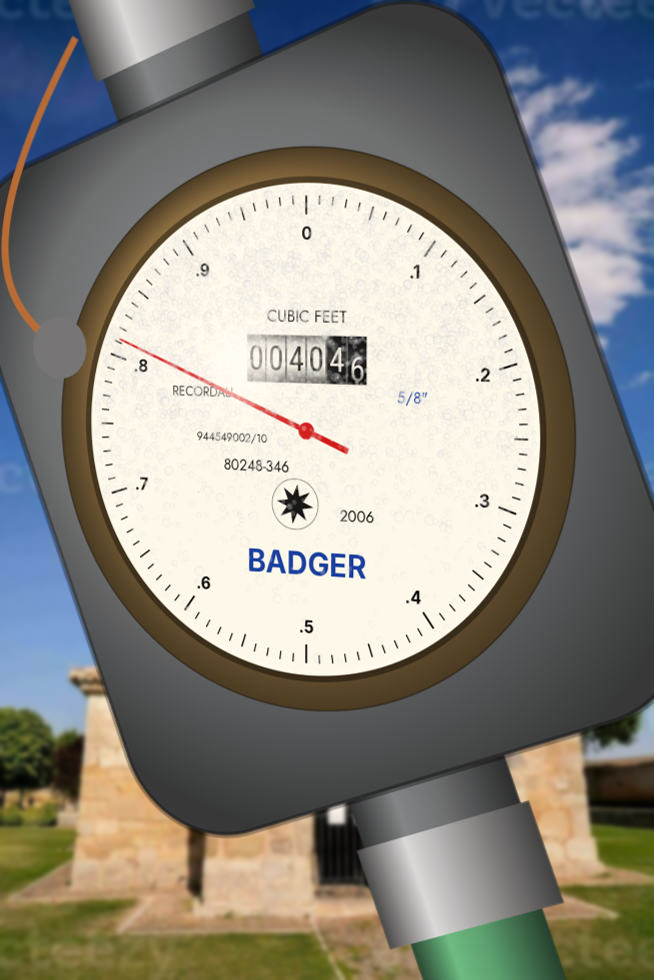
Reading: **4045.81** ft³
